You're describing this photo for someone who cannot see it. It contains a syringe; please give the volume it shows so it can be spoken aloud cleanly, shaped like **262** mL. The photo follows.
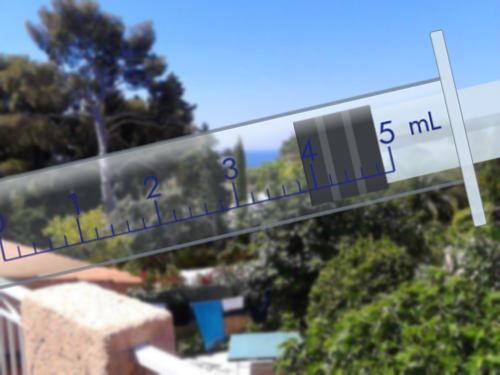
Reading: **3.9** mL
